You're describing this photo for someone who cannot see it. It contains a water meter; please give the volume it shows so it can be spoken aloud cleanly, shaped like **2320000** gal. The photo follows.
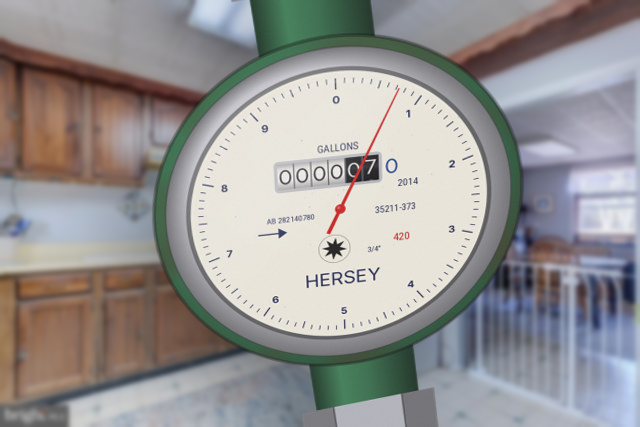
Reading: **70.7** gal
